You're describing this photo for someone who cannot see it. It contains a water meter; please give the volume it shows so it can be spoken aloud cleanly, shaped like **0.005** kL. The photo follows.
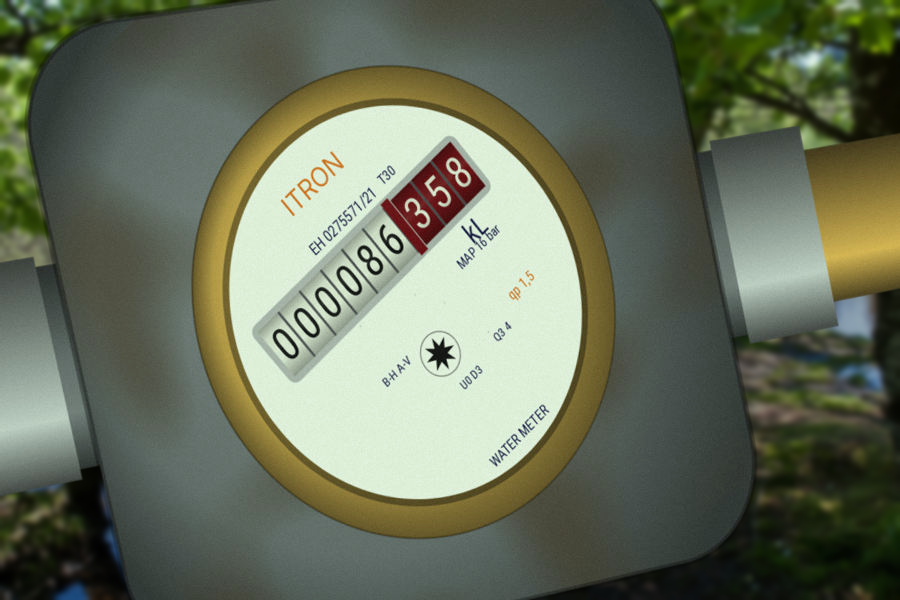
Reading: **86.358** kL
